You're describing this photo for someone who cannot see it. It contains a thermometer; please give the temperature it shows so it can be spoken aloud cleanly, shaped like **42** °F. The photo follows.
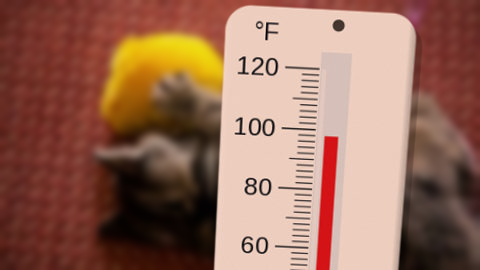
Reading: **98** °F
